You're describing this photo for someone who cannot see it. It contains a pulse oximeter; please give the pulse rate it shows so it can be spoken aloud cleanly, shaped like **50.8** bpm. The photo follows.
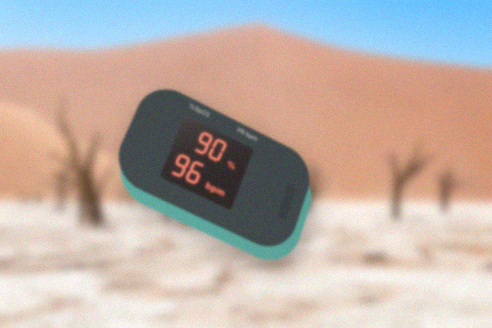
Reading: **96** bpm
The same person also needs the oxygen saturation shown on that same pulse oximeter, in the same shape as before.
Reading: **90** %
